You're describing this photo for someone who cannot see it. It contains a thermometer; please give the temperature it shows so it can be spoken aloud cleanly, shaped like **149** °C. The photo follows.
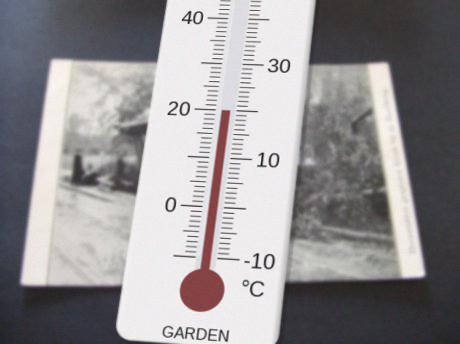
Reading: **20** °C
